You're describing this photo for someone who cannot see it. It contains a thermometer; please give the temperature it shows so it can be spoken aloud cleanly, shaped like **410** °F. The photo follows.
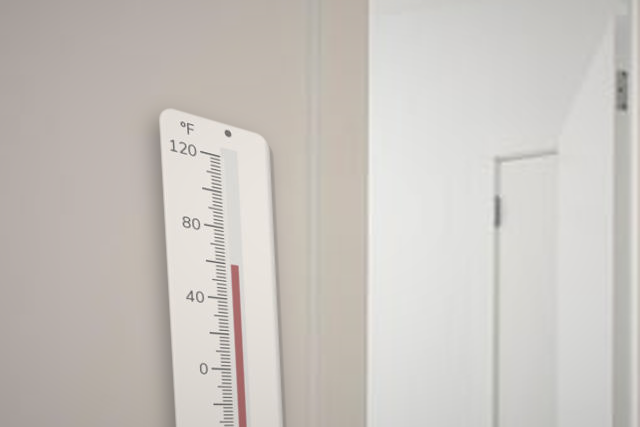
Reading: **60** °F
